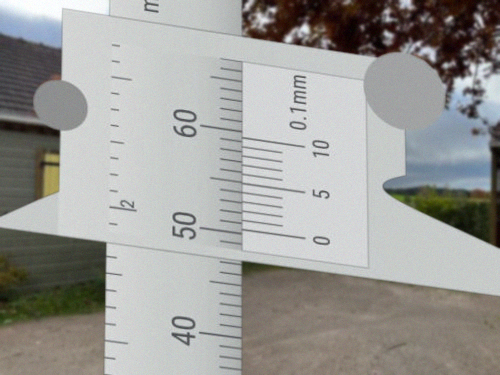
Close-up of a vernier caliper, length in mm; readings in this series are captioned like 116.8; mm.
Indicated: 50.4; mm
